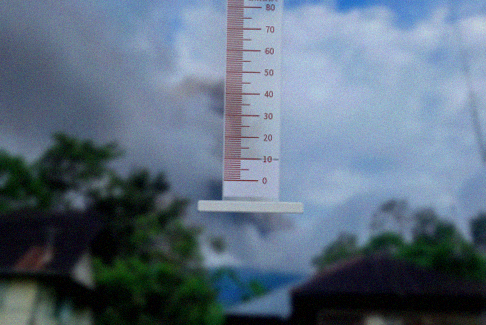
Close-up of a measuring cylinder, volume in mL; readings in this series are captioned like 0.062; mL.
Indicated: 10; mL
